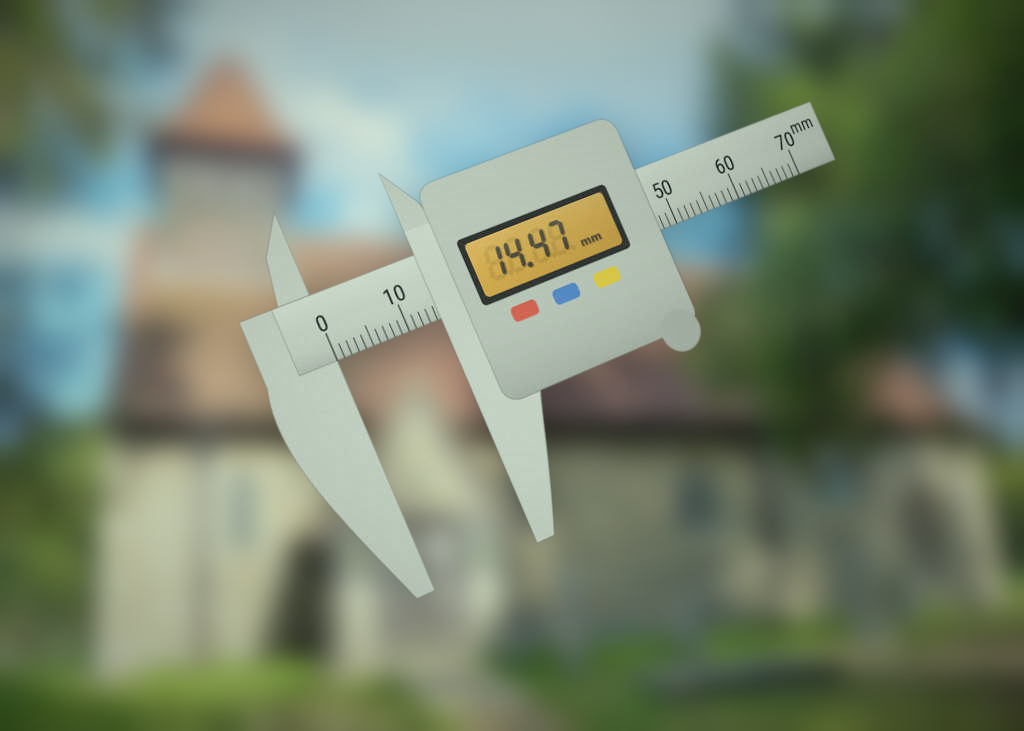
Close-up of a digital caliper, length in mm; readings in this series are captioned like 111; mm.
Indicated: 14.47; mm
